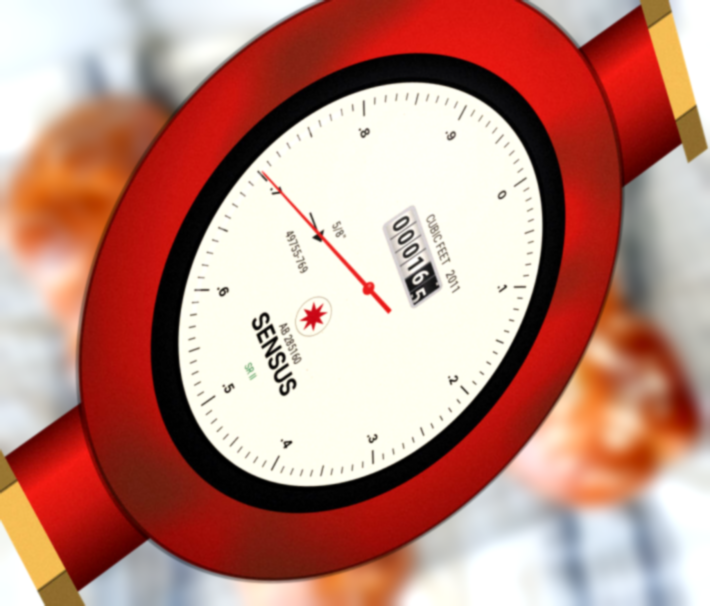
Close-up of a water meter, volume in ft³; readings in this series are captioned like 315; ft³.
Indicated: 164.70; ft³
